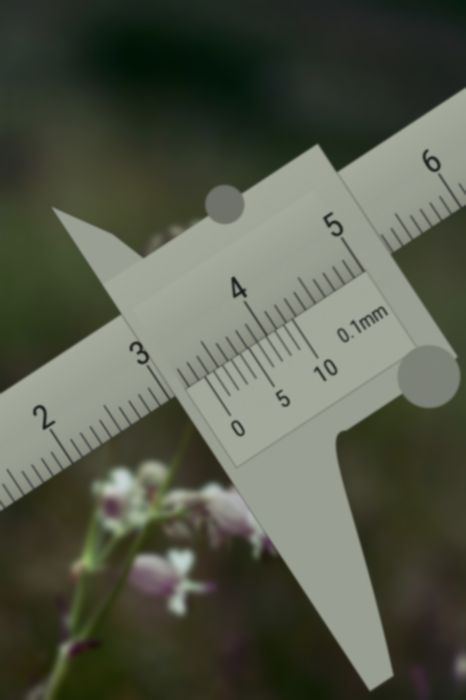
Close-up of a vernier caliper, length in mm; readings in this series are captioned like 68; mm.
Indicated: 33.6; mm
